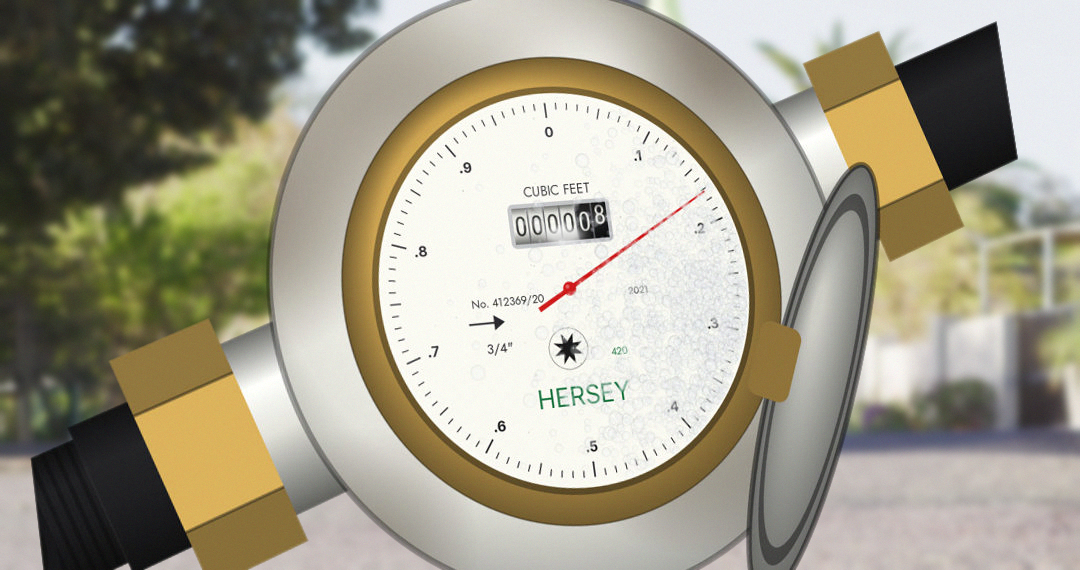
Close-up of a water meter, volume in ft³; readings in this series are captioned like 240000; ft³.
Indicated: 8.17; ft³
